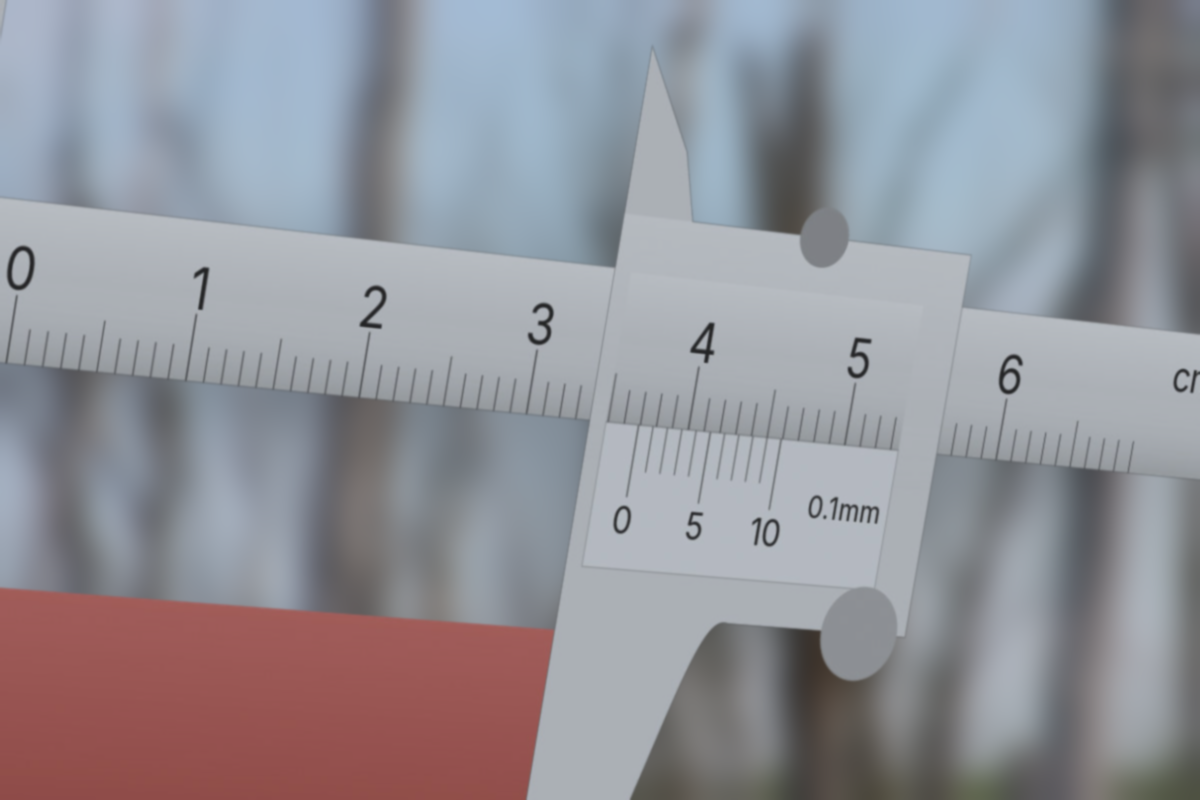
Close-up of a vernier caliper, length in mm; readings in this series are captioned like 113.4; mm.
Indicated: 36.9; mm
